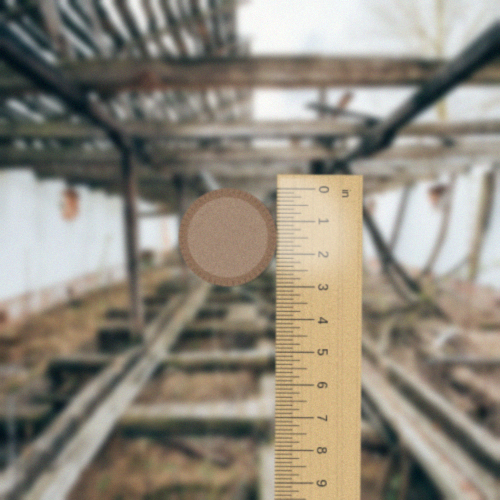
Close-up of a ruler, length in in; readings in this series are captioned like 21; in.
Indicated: 3; in
